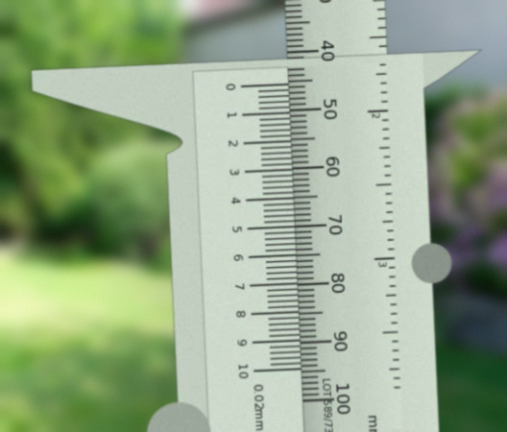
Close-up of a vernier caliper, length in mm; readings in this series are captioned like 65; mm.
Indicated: 45.5; mm
